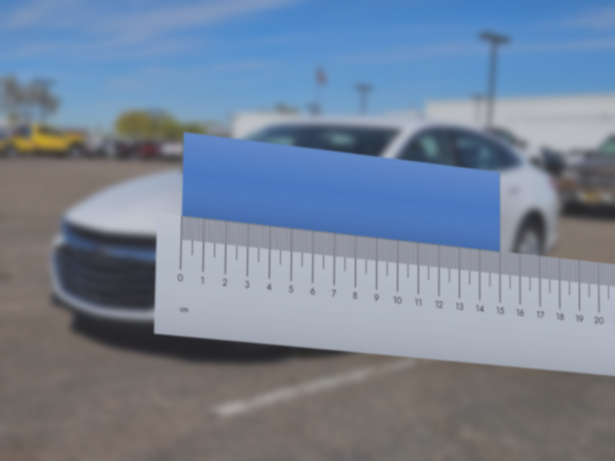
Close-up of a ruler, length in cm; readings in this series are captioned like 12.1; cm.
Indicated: 15; cm
